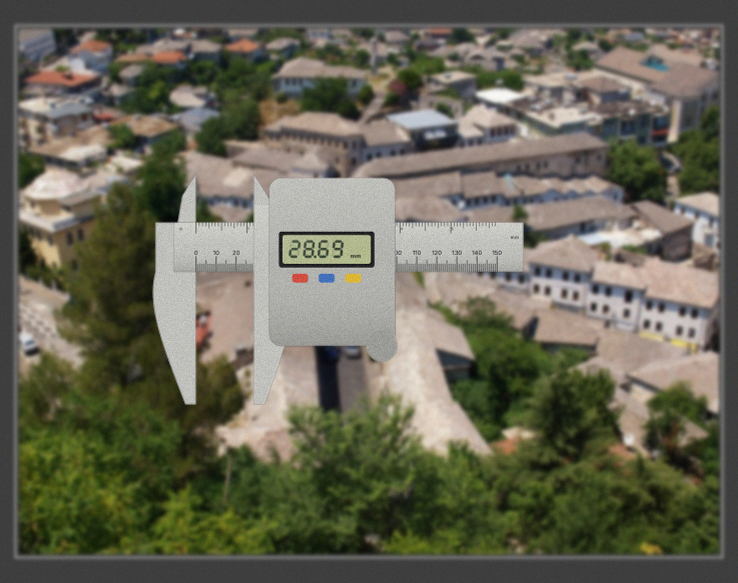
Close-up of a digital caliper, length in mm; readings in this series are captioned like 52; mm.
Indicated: 28.69; mm
